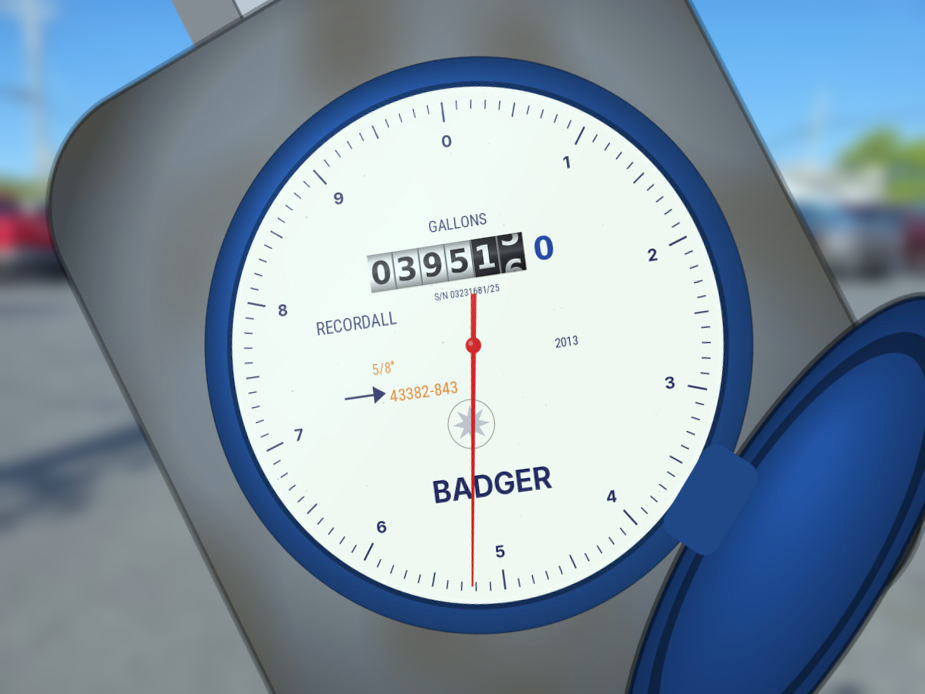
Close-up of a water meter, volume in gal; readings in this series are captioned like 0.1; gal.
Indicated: 395155.2; gal
